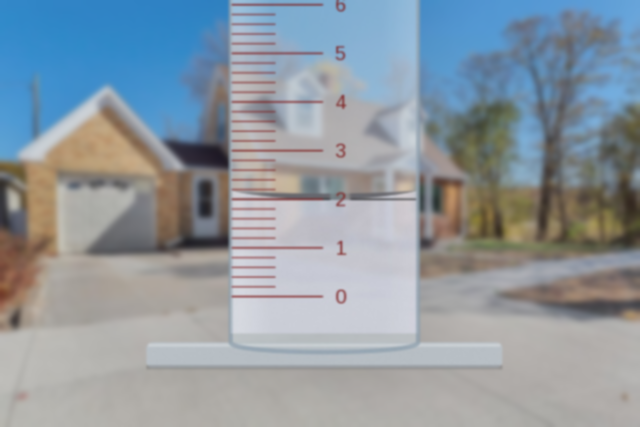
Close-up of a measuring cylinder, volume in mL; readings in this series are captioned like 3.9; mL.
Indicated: 2; mL
